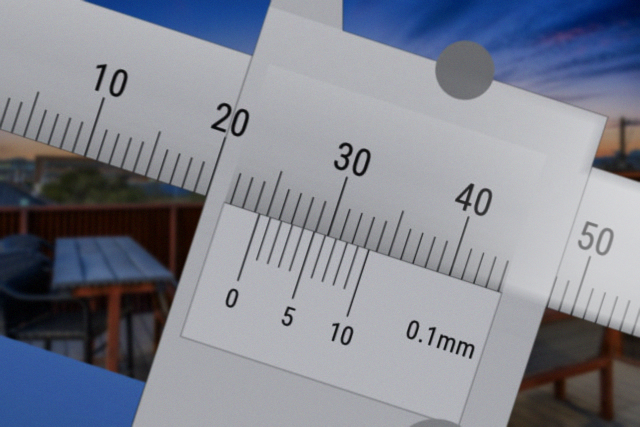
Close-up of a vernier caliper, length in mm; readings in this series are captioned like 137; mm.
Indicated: 24.4; mm
